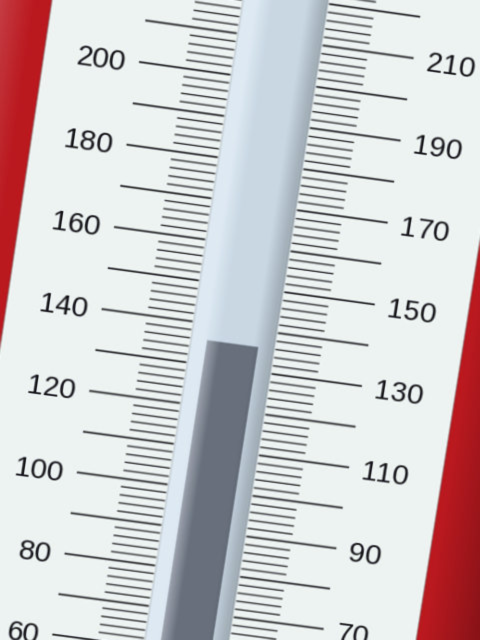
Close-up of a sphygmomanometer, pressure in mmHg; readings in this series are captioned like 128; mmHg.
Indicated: 136; mmHg
